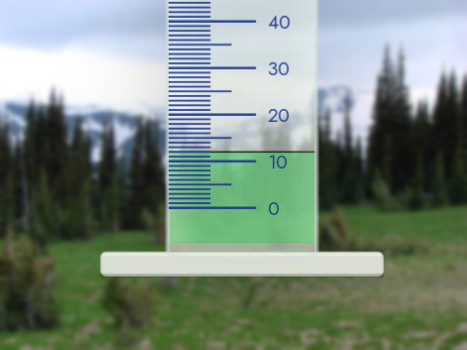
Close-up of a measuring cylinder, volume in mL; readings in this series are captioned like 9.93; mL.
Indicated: 12; mL
